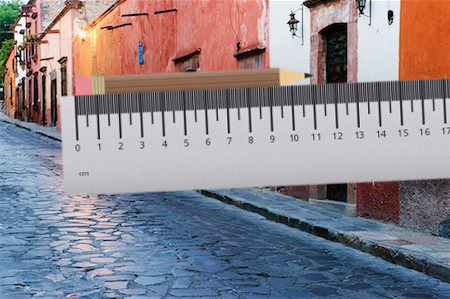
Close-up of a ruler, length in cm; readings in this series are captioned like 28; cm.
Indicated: 11; cm
